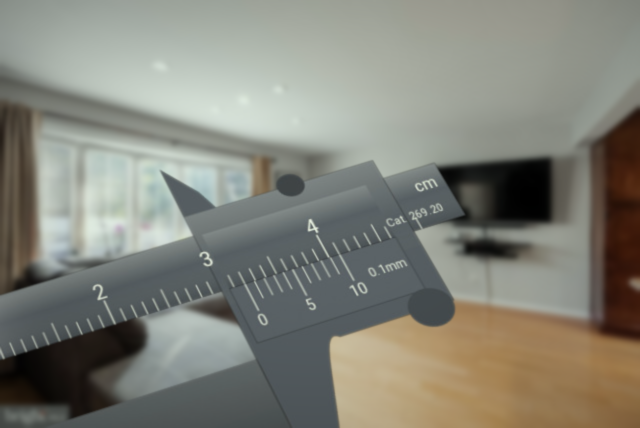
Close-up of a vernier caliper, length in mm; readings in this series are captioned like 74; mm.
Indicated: 32.0; mm
